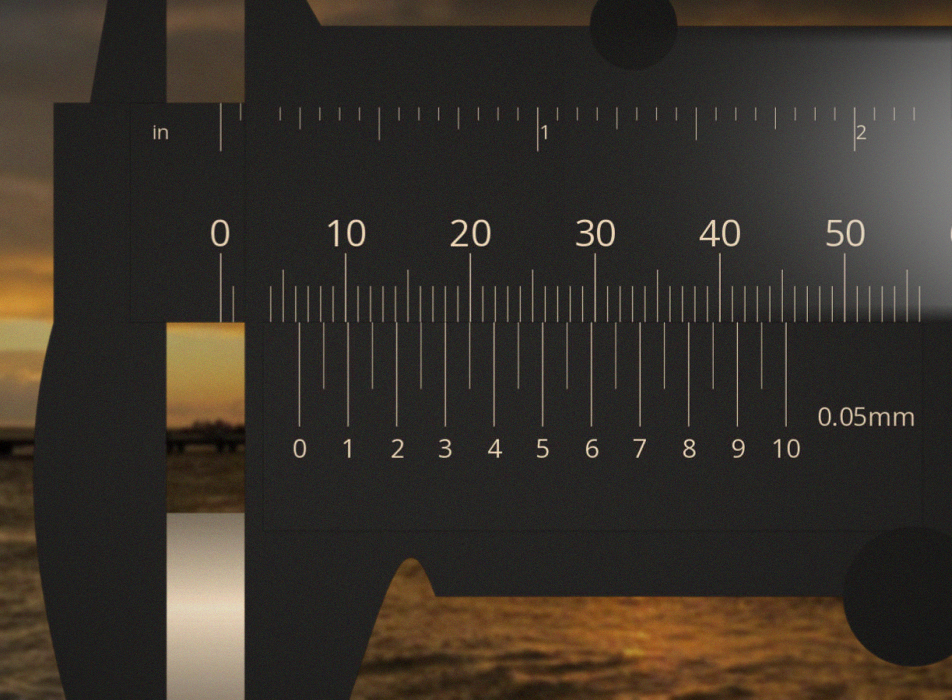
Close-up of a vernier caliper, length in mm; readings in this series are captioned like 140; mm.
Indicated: 6.3; mm
